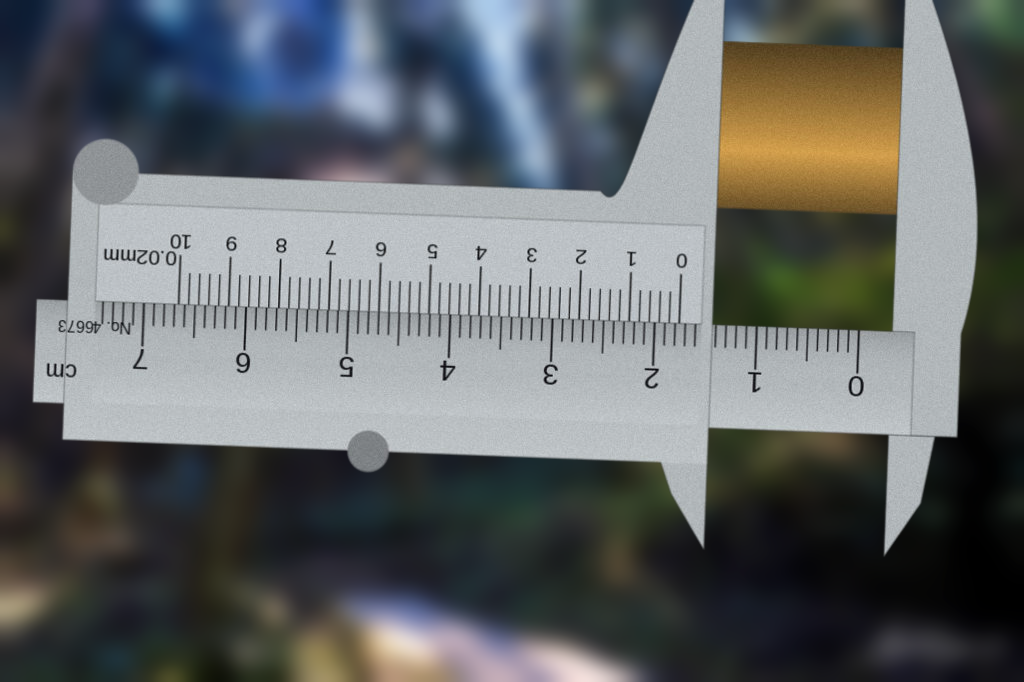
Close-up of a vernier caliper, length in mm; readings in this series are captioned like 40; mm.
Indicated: 17.6; mm
